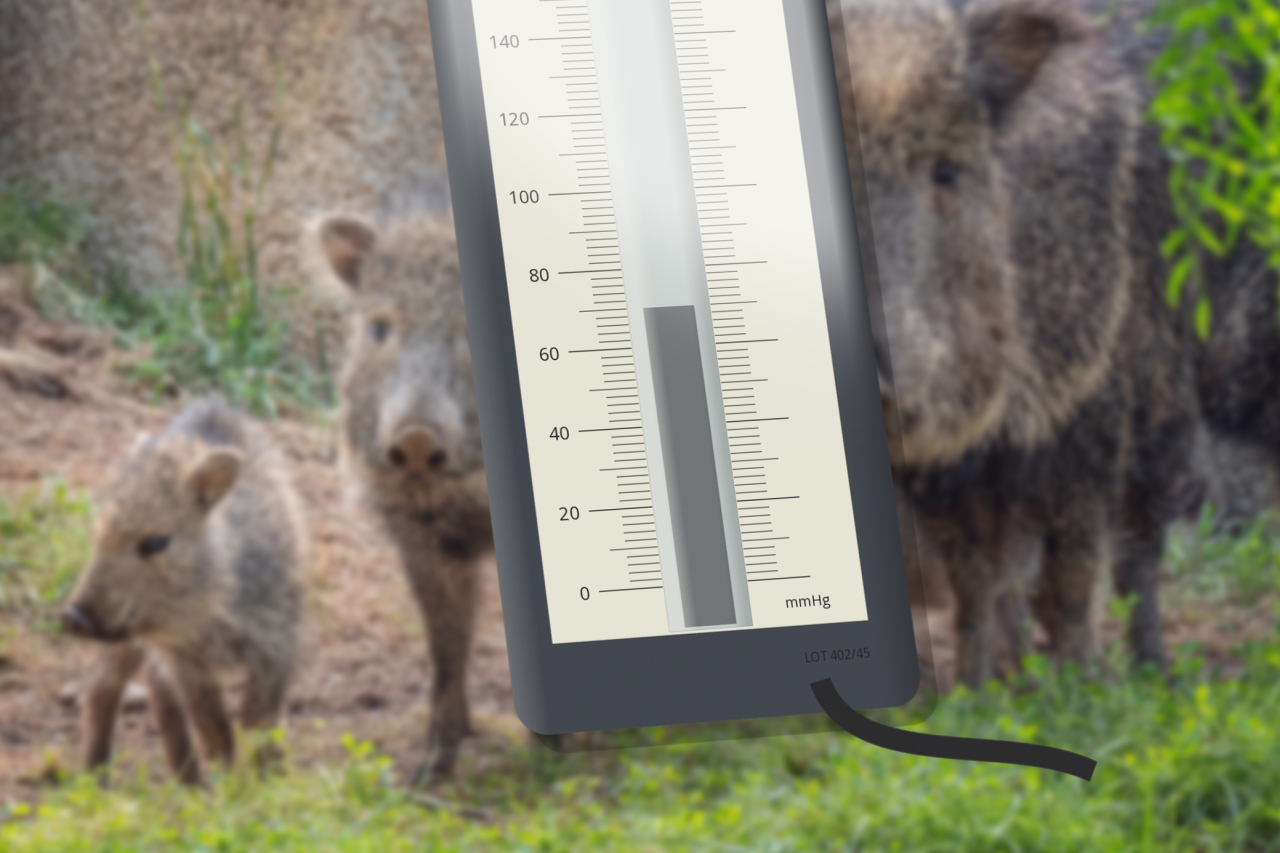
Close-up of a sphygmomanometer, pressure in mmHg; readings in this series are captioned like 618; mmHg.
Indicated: 70; mmHg
